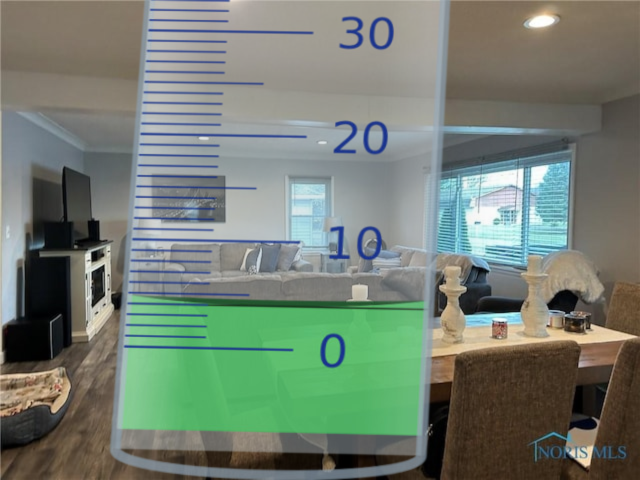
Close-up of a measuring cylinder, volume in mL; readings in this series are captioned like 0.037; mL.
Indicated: 4; mL
